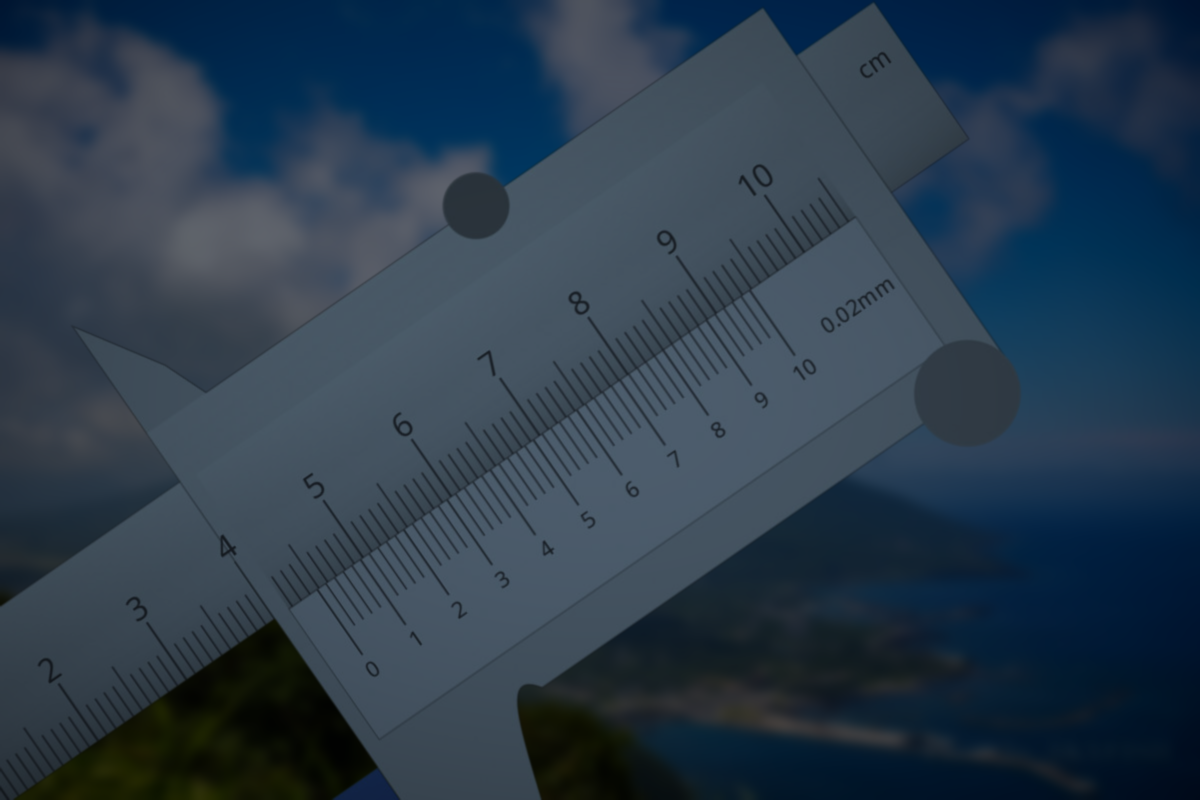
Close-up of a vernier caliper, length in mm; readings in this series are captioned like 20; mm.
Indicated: 44.8; mm
